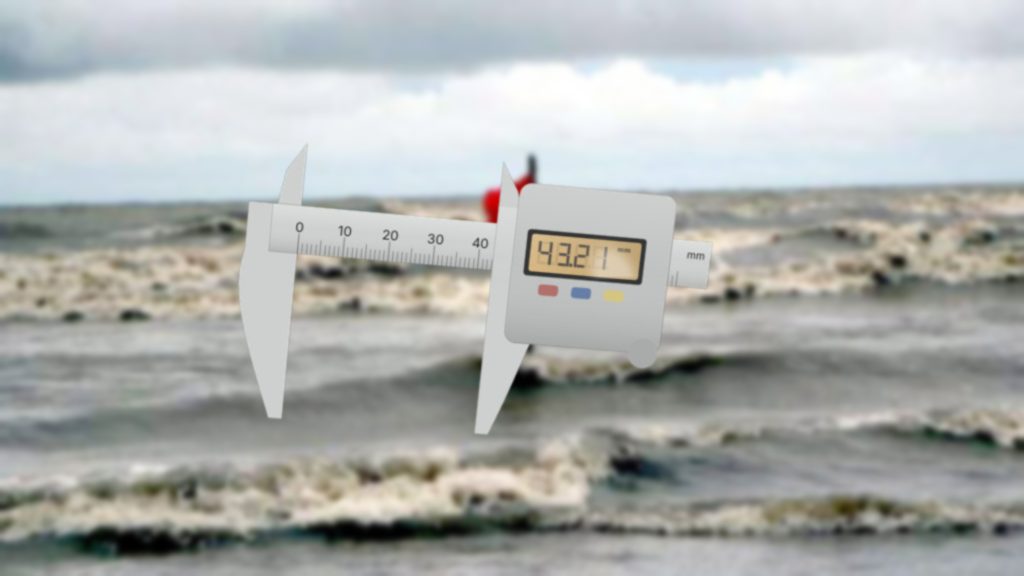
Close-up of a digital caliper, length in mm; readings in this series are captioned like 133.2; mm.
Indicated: 43.21; mm
